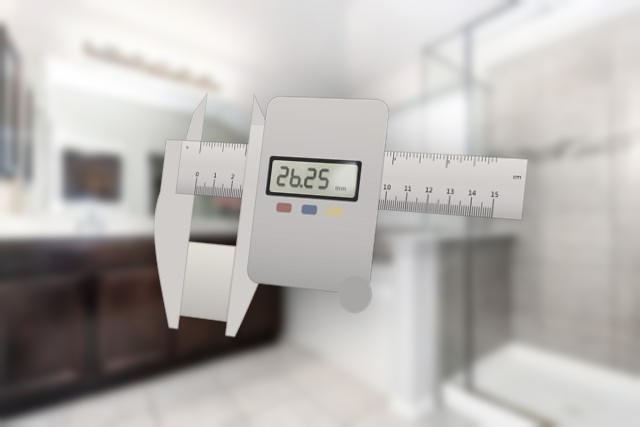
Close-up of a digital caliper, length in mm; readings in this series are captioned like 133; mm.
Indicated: 26.25; mm
